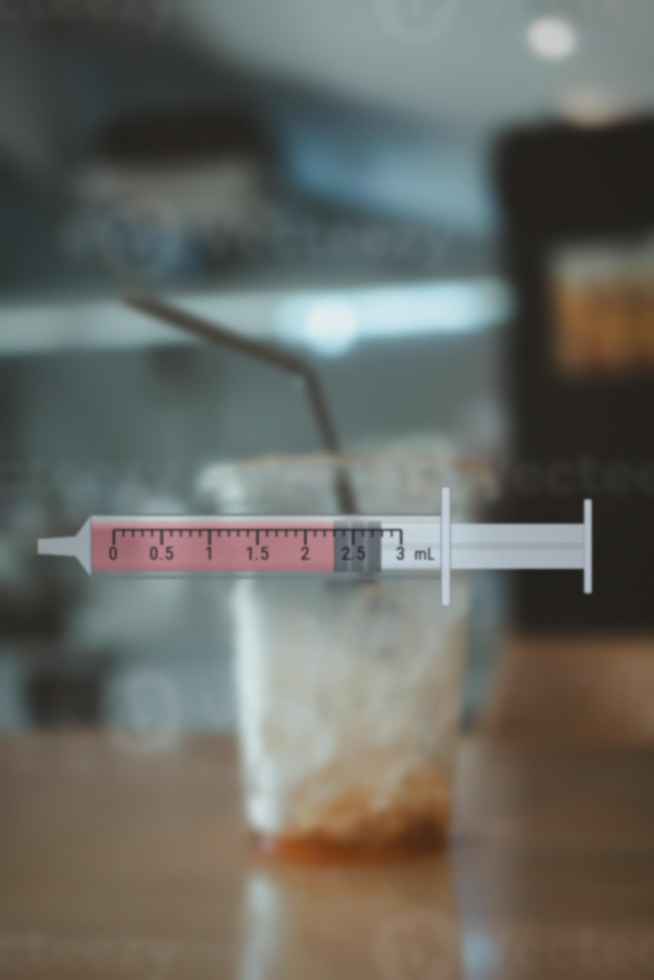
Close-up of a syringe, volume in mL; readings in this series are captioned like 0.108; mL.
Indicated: 2.3; mL
